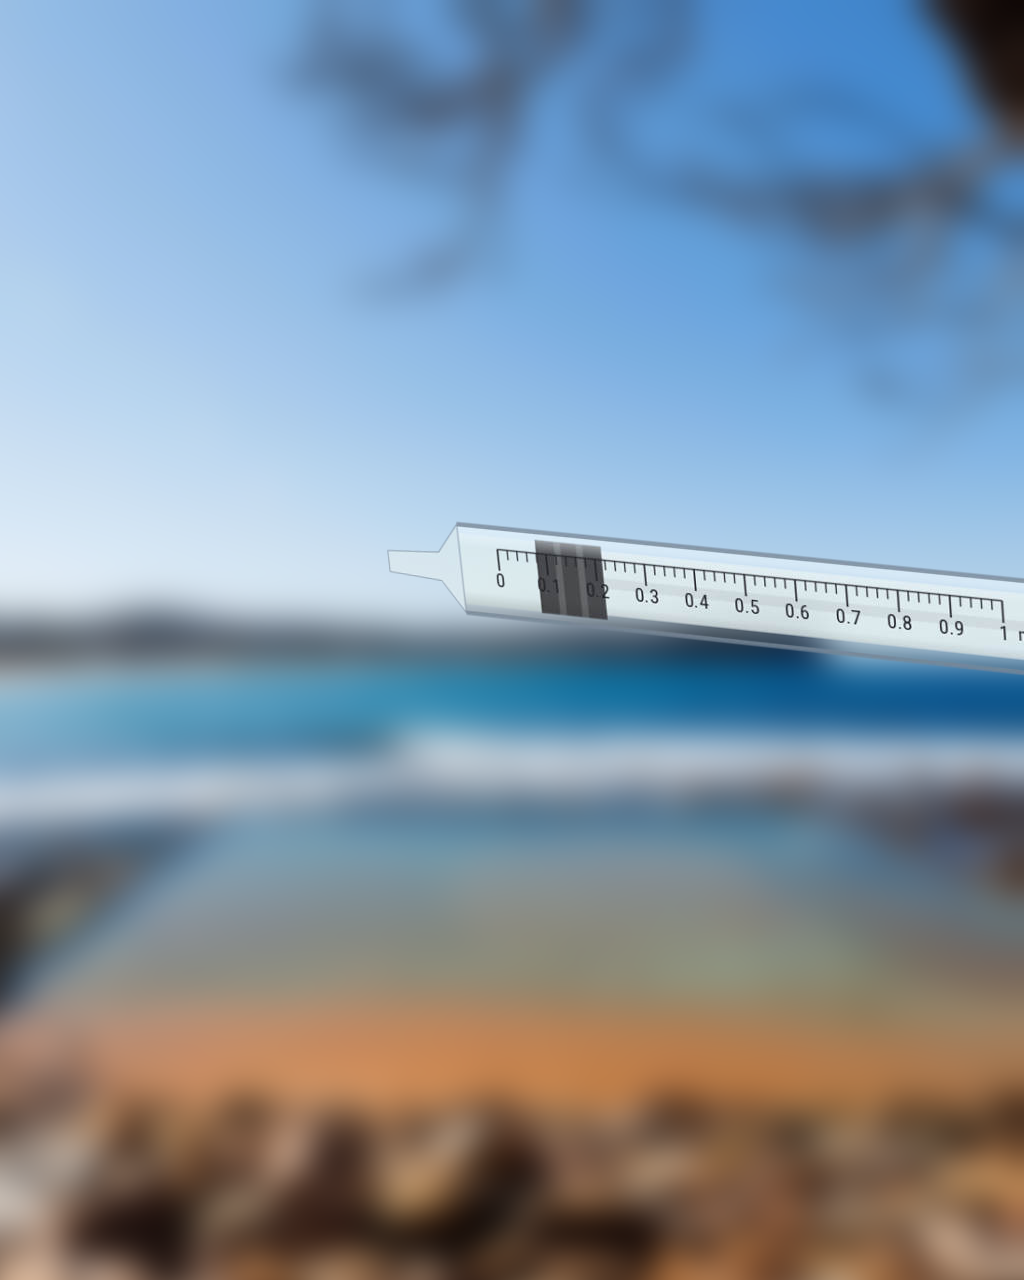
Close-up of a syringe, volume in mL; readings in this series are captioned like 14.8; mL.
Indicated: 0.08; mL
